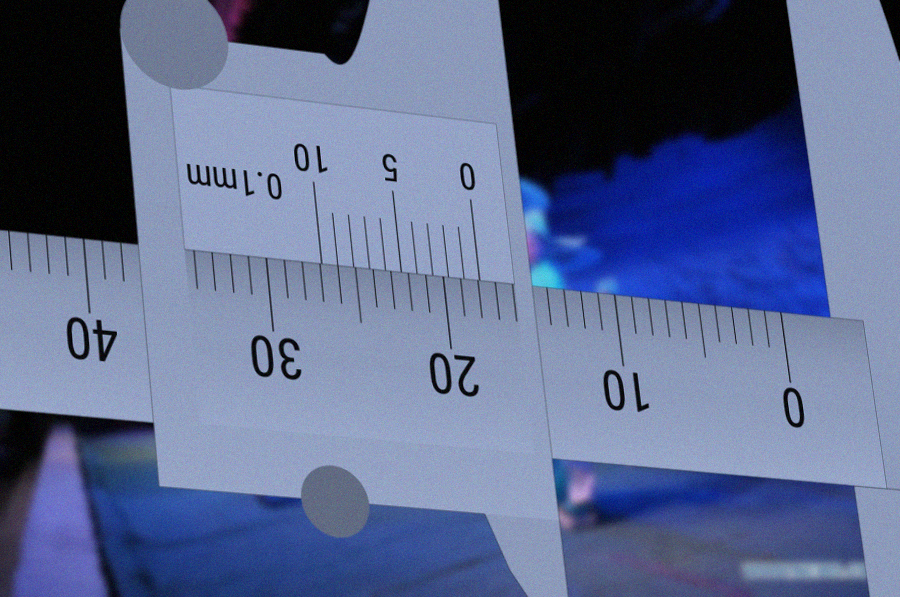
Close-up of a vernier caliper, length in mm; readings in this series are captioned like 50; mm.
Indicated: 17.9; mm
